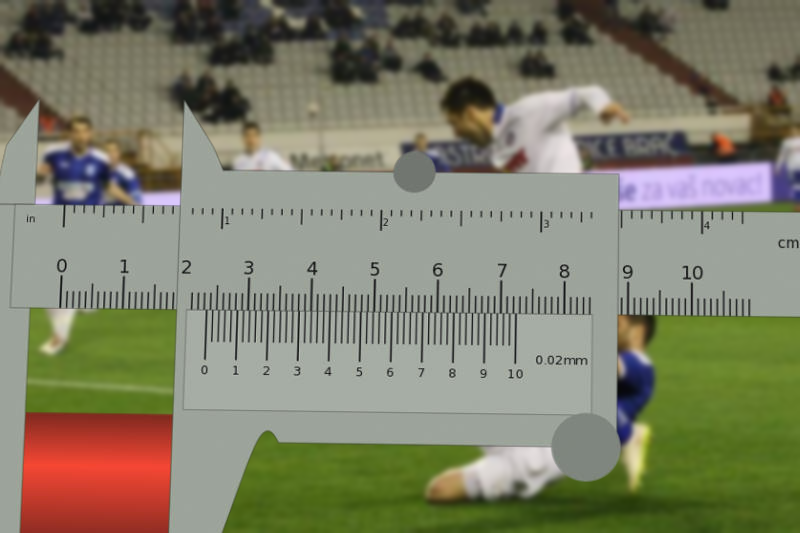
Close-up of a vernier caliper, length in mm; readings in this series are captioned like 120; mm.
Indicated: 23.4; mm
